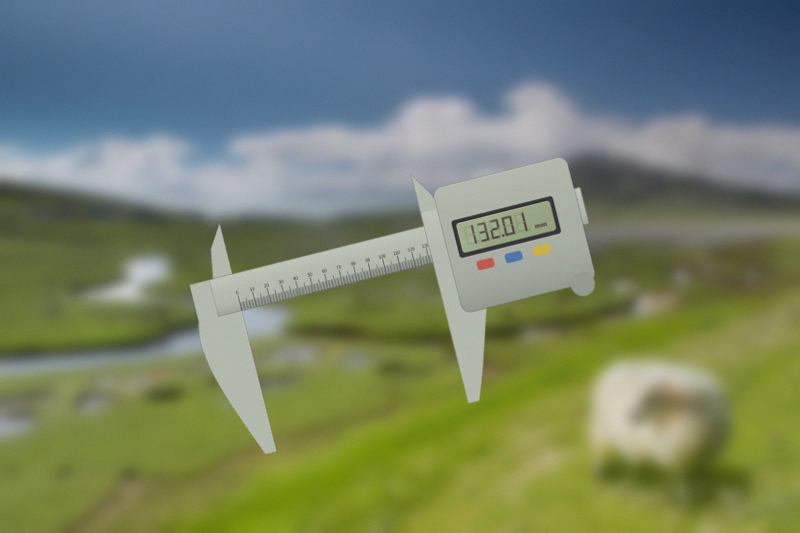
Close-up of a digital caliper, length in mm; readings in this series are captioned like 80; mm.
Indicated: 132.01; mm
